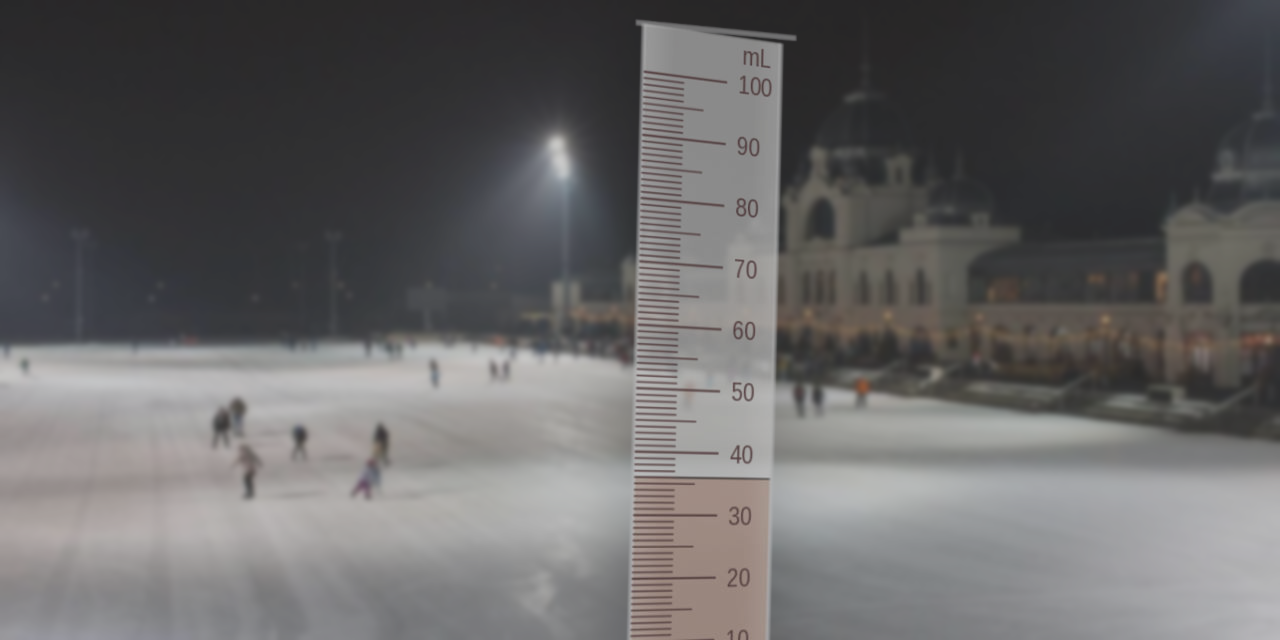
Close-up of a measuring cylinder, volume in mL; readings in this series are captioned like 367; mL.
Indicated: 36; mL
